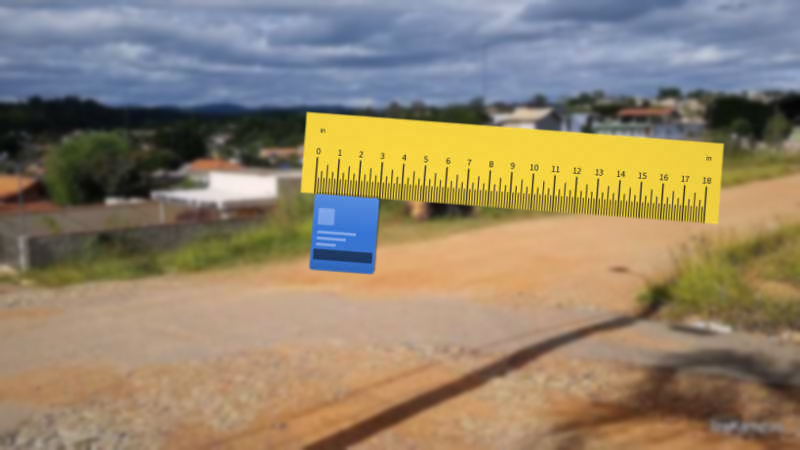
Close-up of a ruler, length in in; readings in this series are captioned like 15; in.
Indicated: 3; in
